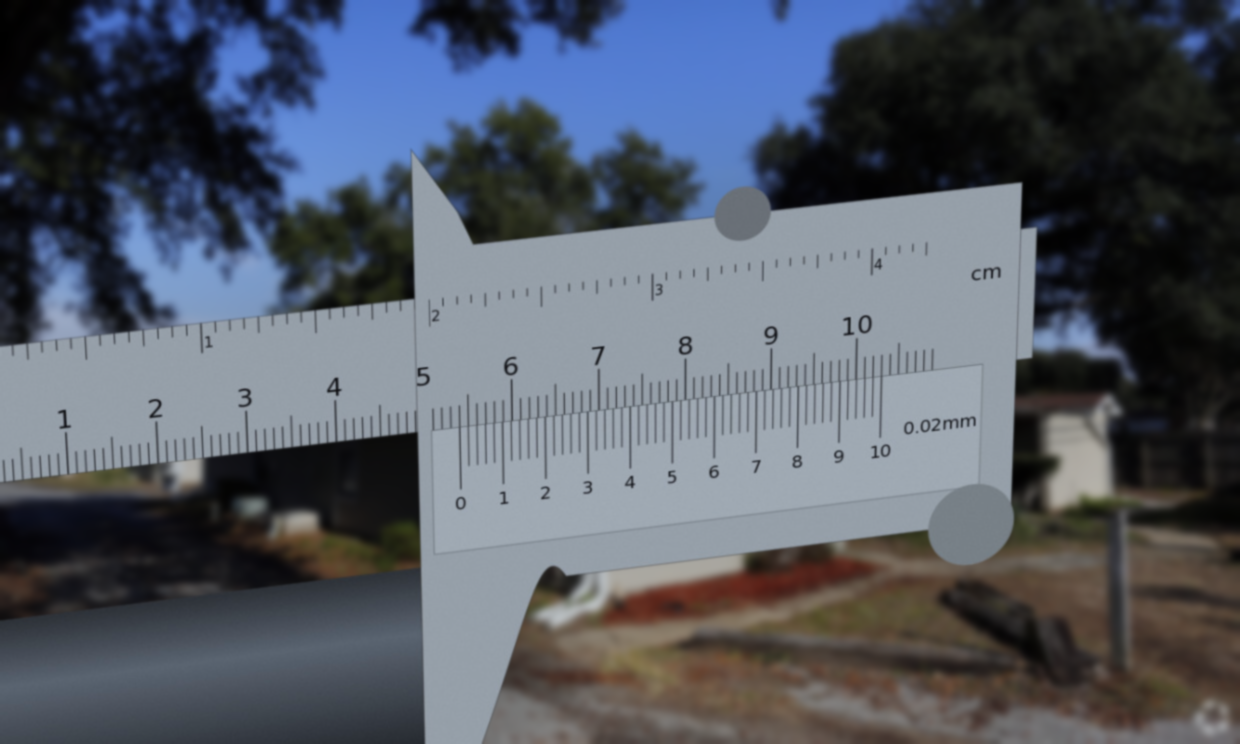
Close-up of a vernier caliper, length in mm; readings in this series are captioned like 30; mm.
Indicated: 54.0; mm
